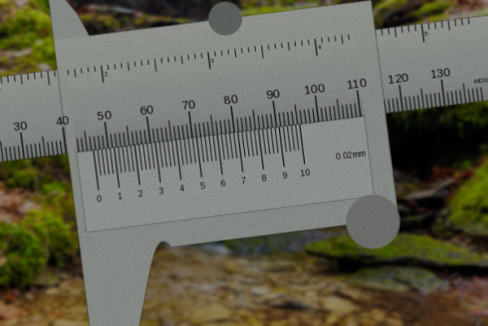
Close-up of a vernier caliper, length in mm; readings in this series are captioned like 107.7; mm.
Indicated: 46.5; mm
